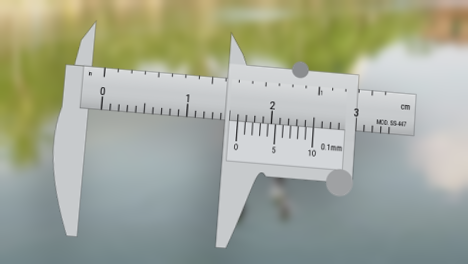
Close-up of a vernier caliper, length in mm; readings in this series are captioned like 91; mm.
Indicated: 16.0; mm
